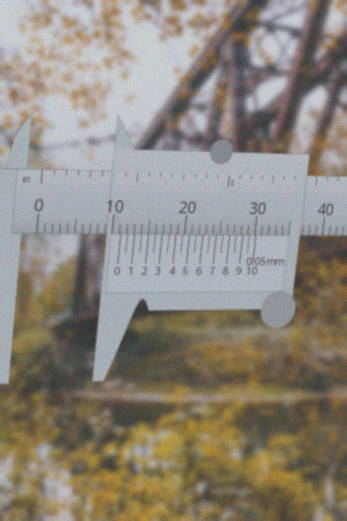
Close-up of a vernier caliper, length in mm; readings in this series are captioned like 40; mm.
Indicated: 11.2; mm
